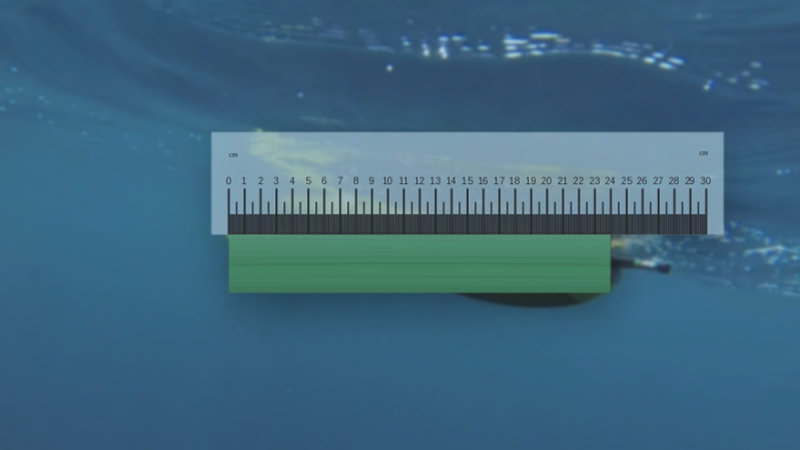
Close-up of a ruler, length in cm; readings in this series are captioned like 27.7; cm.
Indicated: 24; cm
